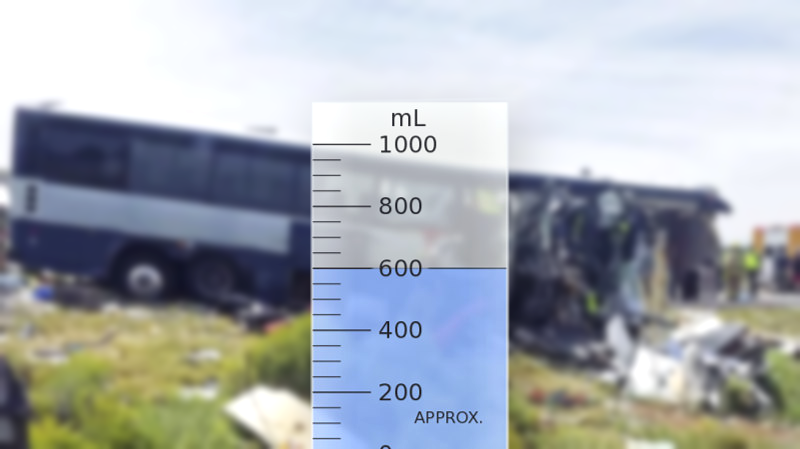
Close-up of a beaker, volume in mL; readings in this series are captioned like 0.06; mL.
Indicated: 600; mL
